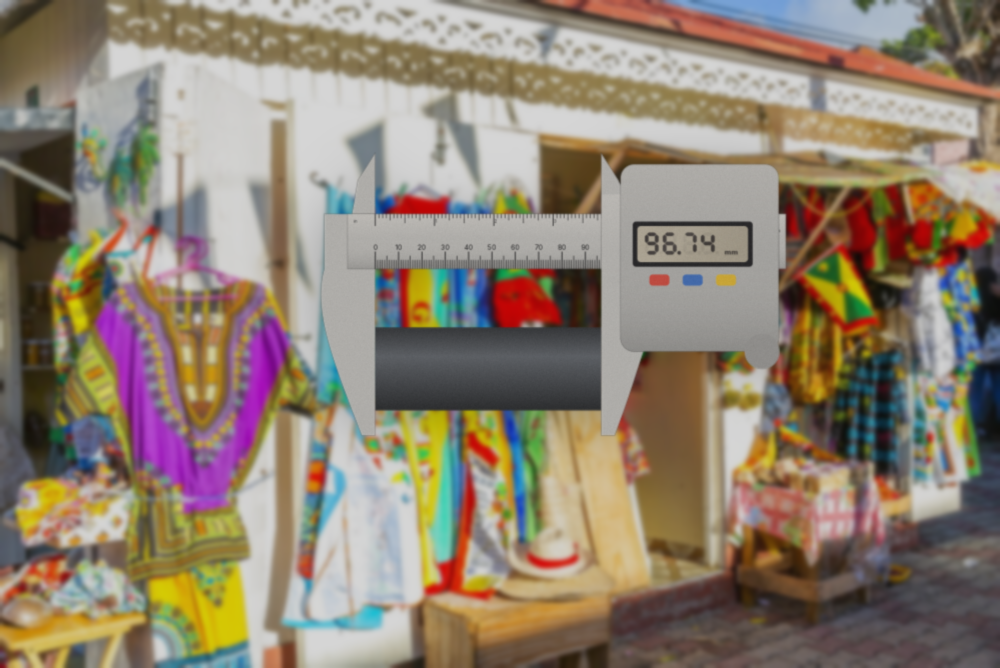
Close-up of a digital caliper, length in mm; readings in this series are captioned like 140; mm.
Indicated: 96.74; mm
